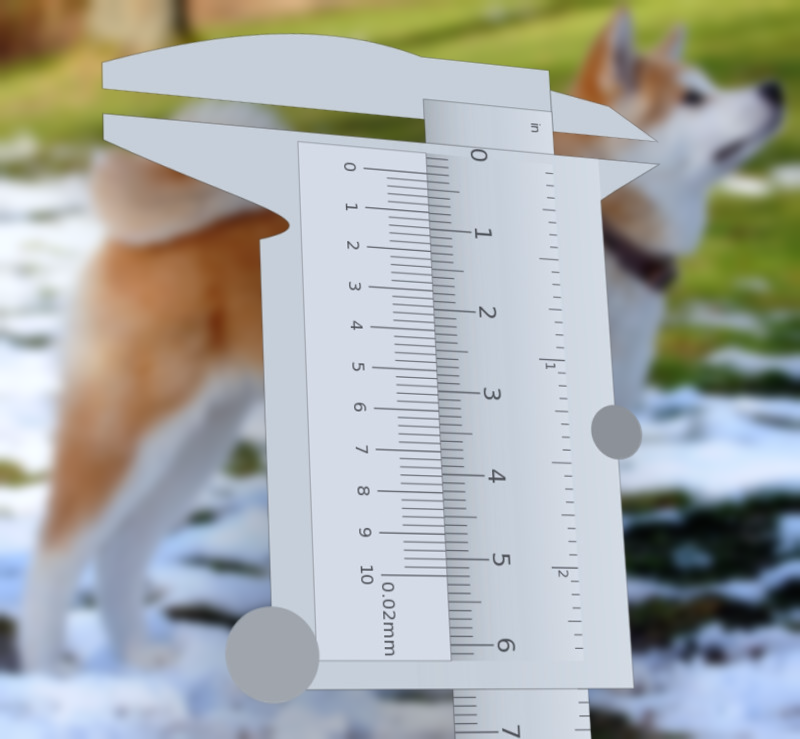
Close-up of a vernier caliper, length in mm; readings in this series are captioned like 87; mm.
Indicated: 3.0; mm
